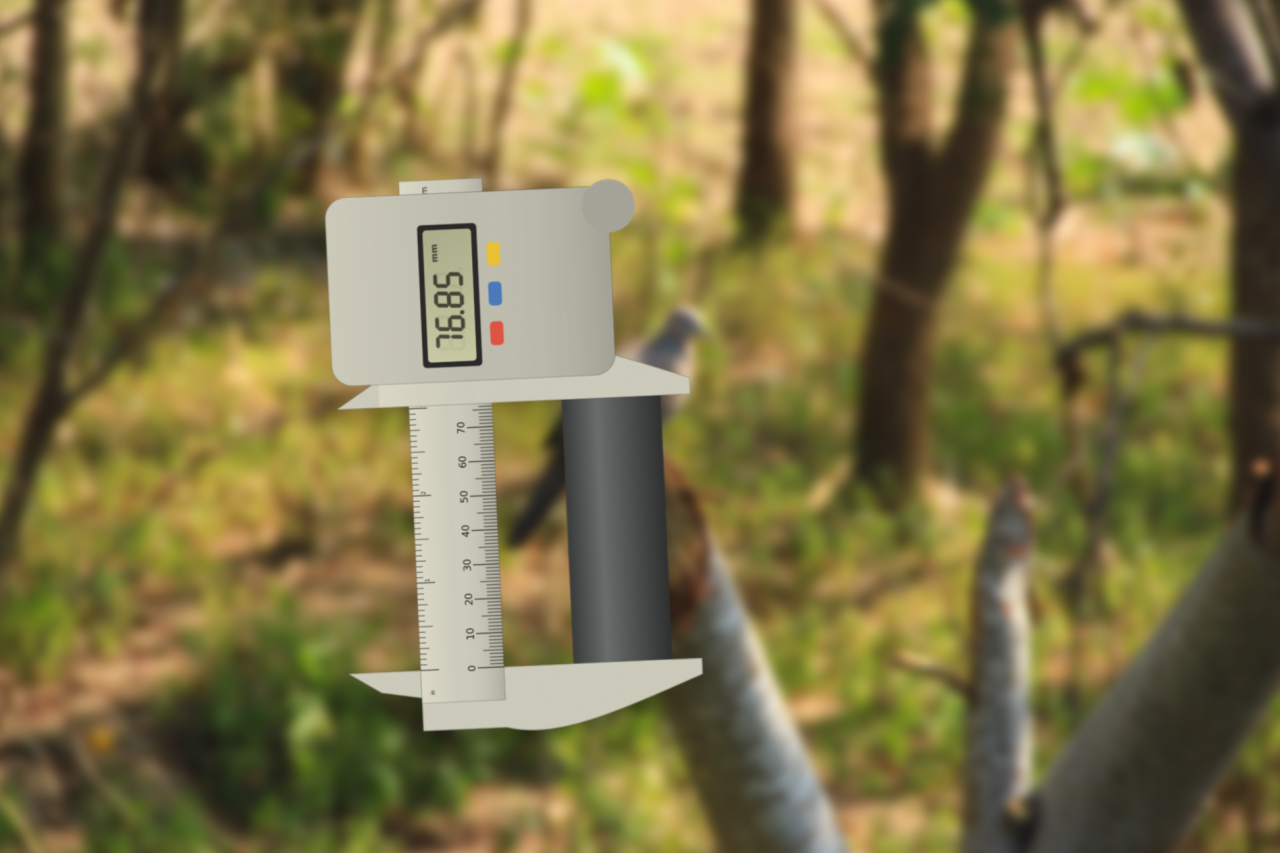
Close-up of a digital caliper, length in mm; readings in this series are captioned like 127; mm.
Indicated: 76.85; mm
